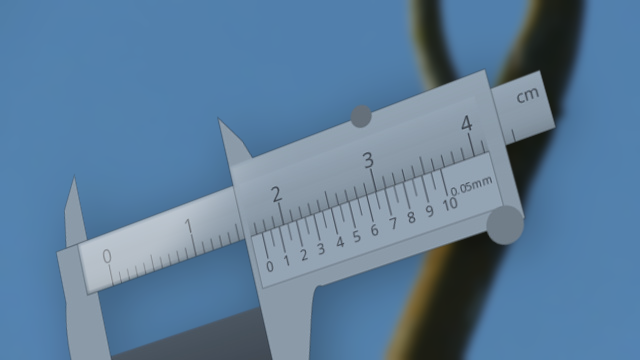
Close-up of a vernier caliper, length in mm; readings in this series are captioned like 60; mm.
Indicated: 17.6; mm
